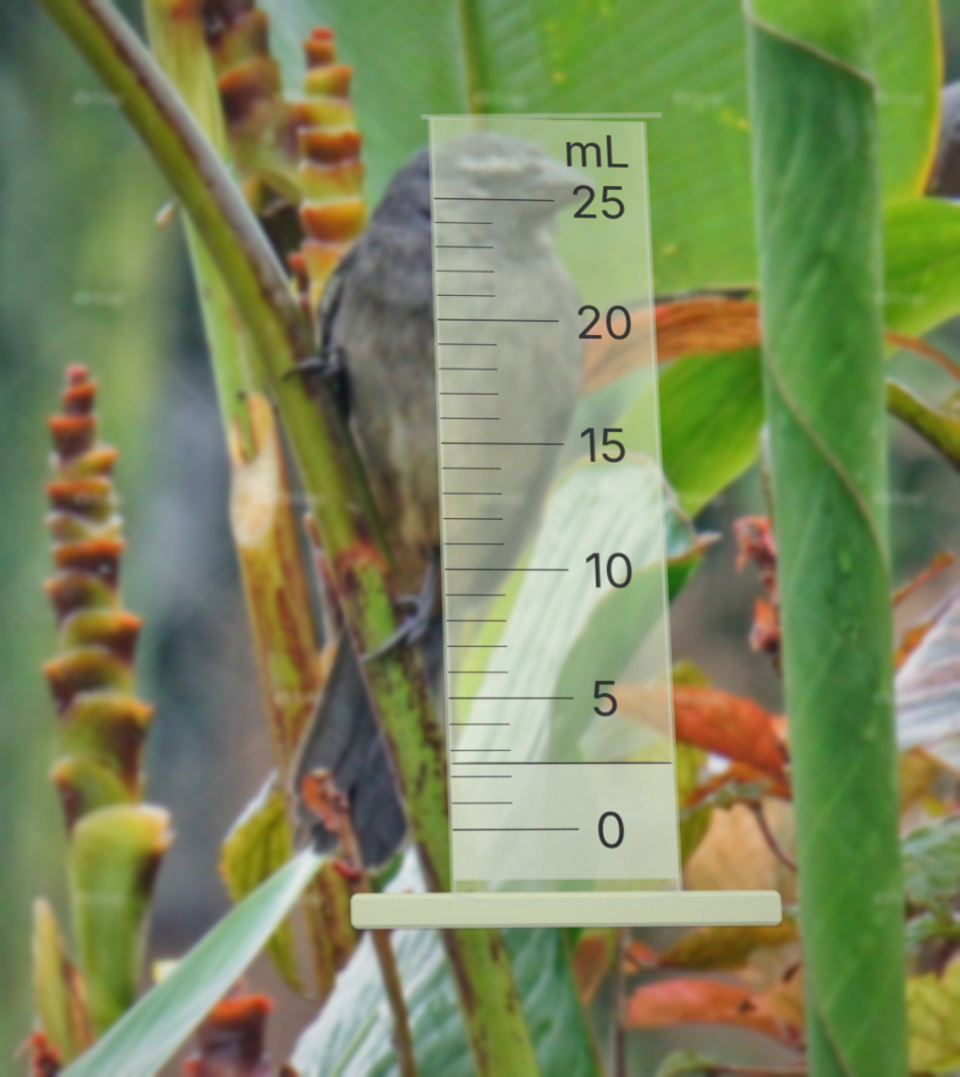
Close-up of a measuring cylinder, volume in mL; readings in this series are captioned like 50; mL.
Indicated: 2.5; mL
